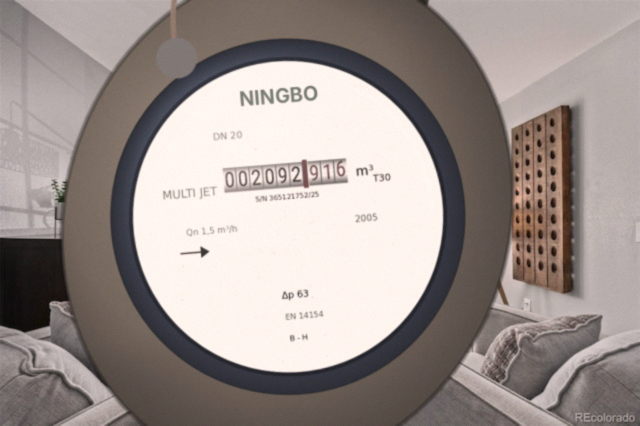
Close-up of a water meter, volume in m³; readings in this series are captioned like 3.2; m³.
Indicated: 2092.916; m³
